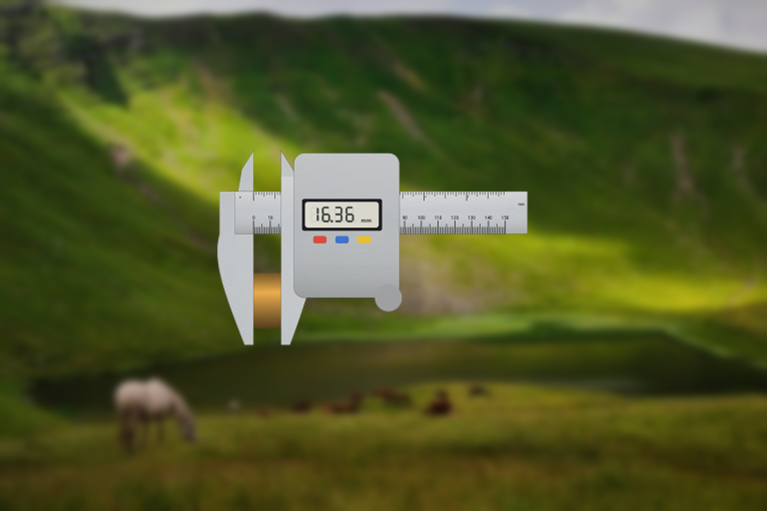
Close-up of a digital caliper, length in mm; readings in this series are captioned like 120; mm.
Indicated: 16.36; mm
